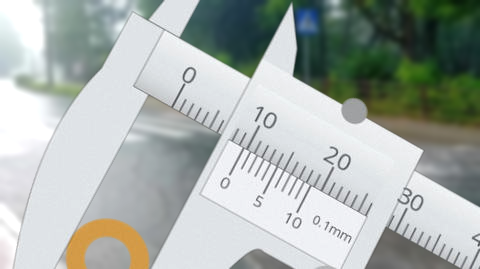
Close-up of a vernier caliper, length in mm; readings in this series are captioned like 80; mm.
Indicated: 9.6; mm
